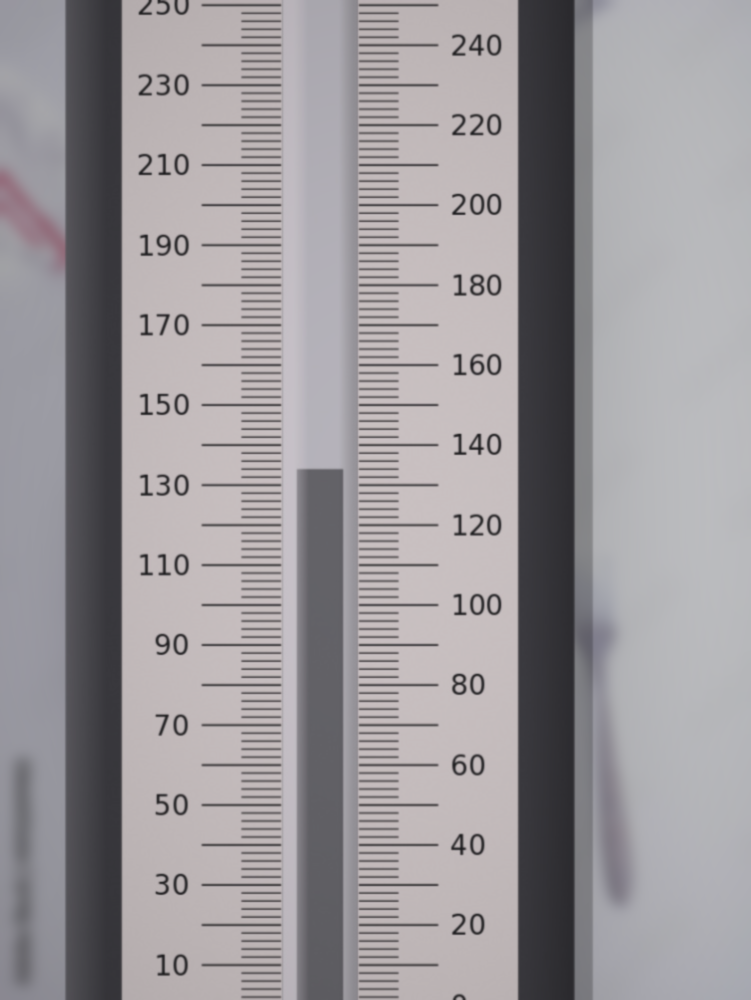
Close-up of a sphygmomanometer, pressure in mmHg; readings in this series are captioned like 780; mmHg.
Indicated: 134; mmHg
